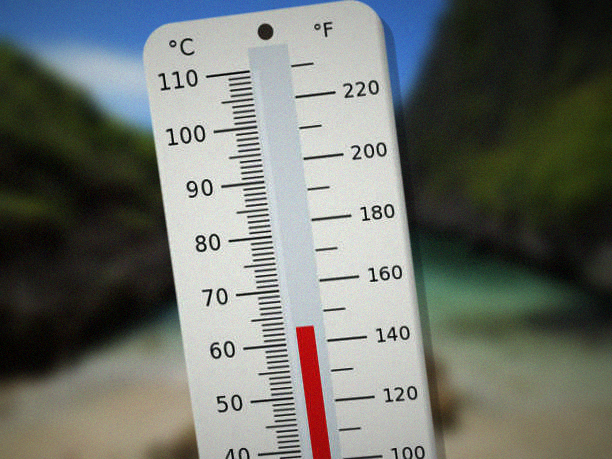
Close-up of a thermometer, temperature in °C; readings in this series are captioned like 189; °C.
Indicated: 63; °C
